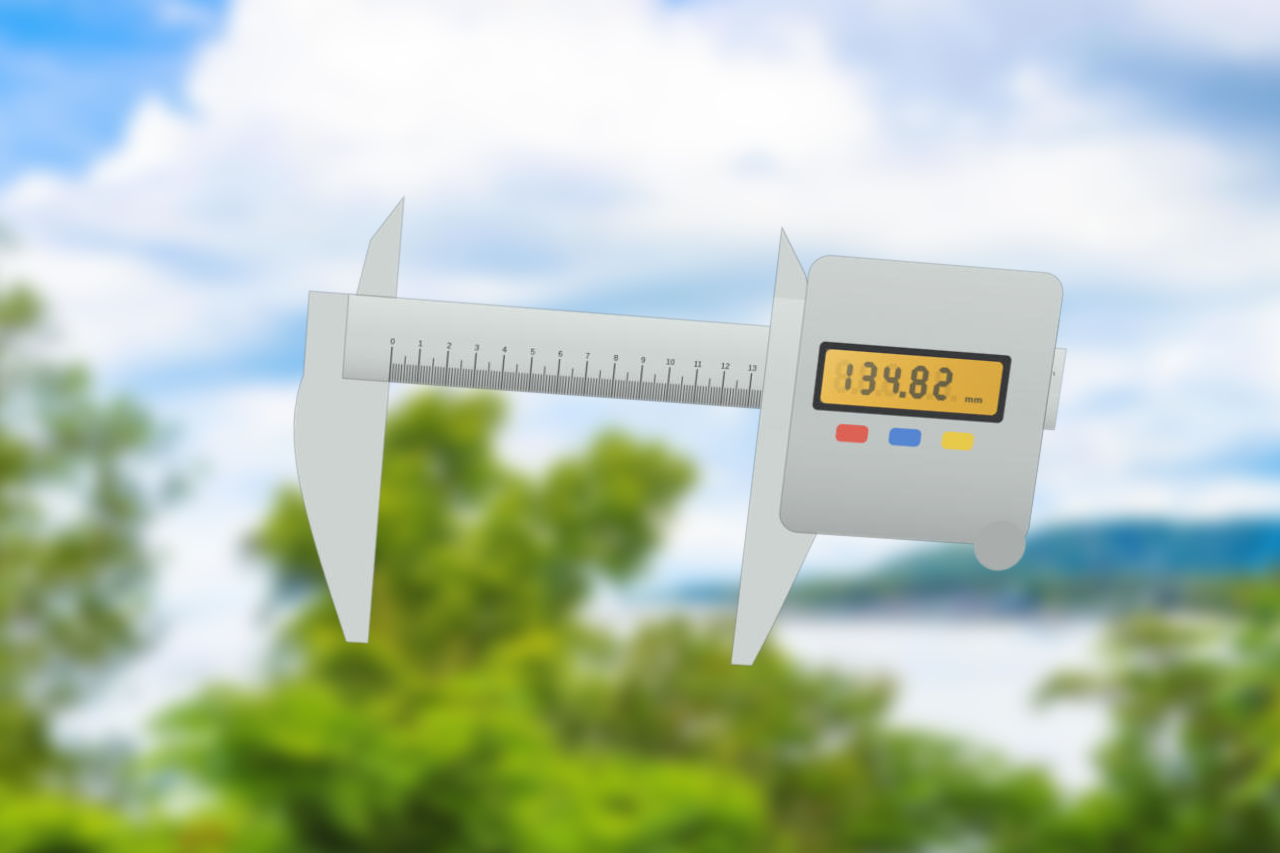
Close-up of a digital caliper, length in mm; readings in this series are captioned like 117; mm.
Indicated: 134.82; mm
